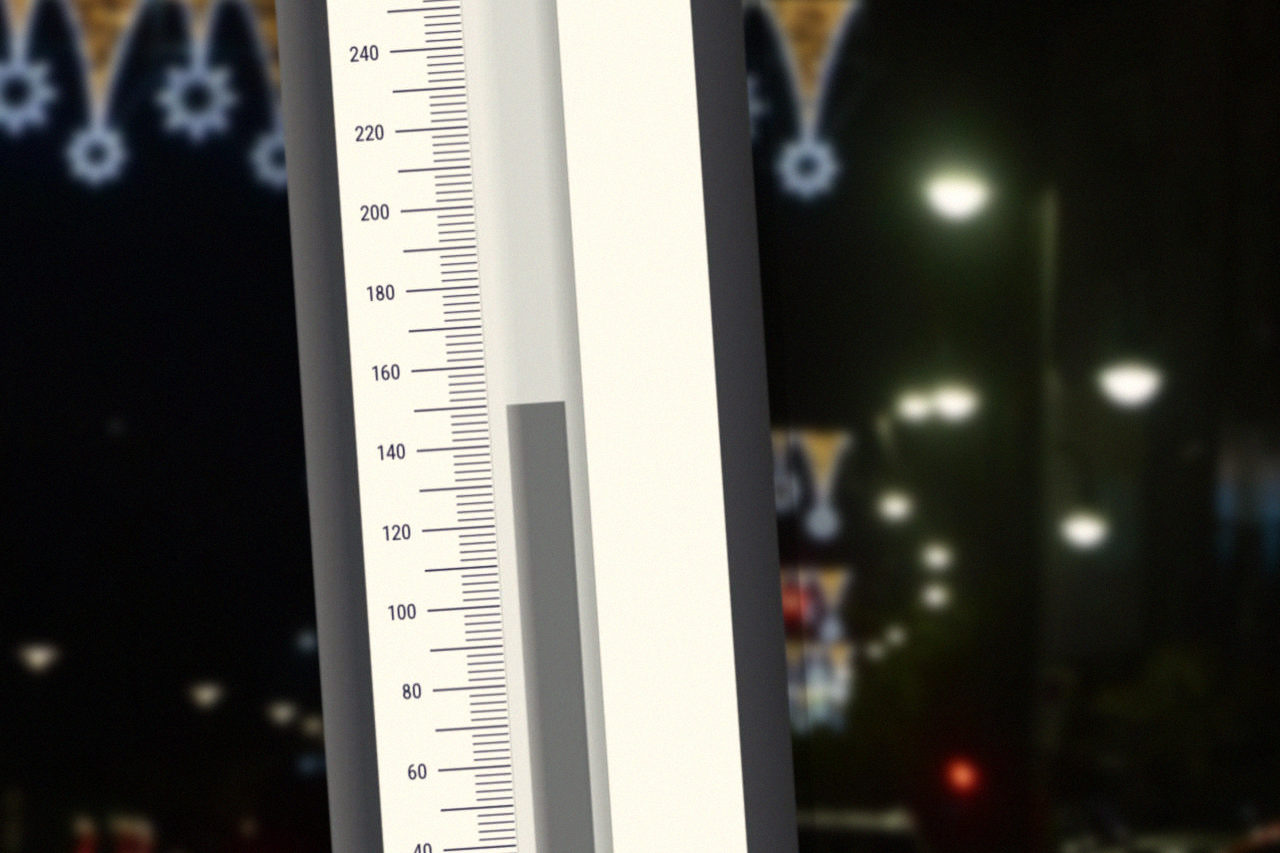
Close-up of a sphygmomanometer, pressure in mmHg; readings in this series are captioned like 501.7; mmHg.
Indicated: 150; mmHg
